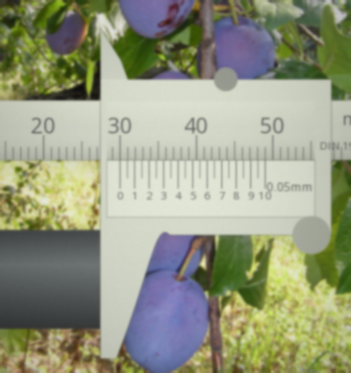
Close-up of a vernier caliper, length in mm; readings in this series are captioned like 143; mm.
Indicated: 30.0; mm
